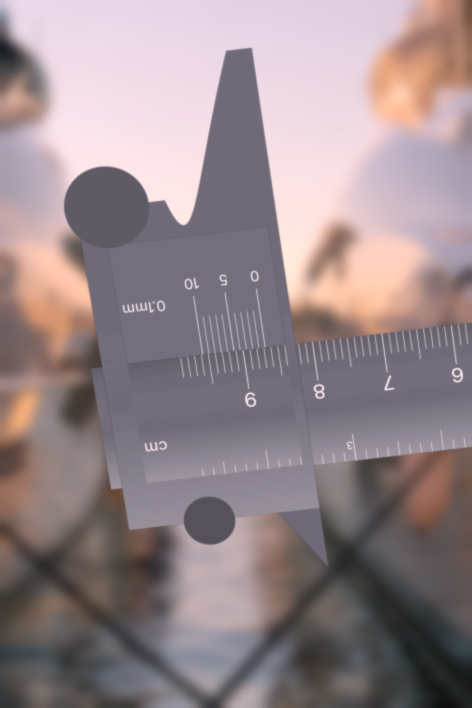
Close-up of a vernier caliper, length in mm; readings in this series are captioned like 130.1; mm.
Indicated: 86.8; mm
